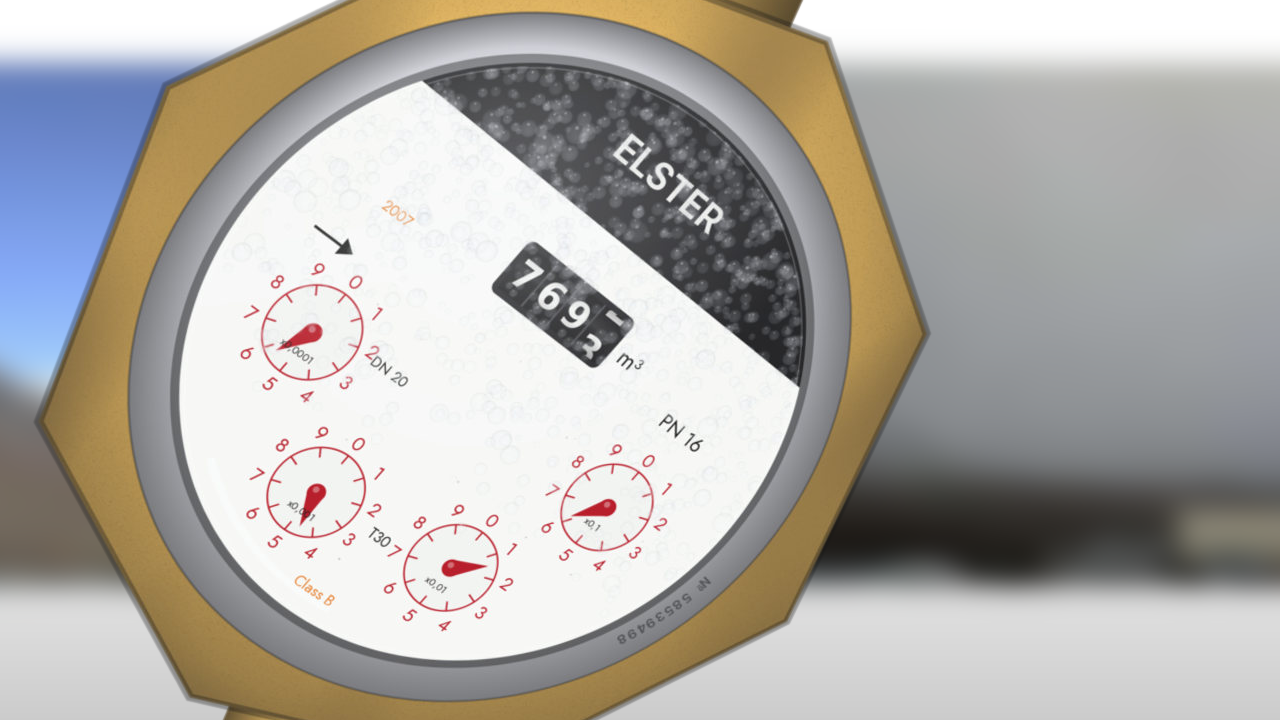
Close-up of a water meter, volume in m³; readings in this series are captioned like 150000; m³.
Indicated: 7692.6145; m³
